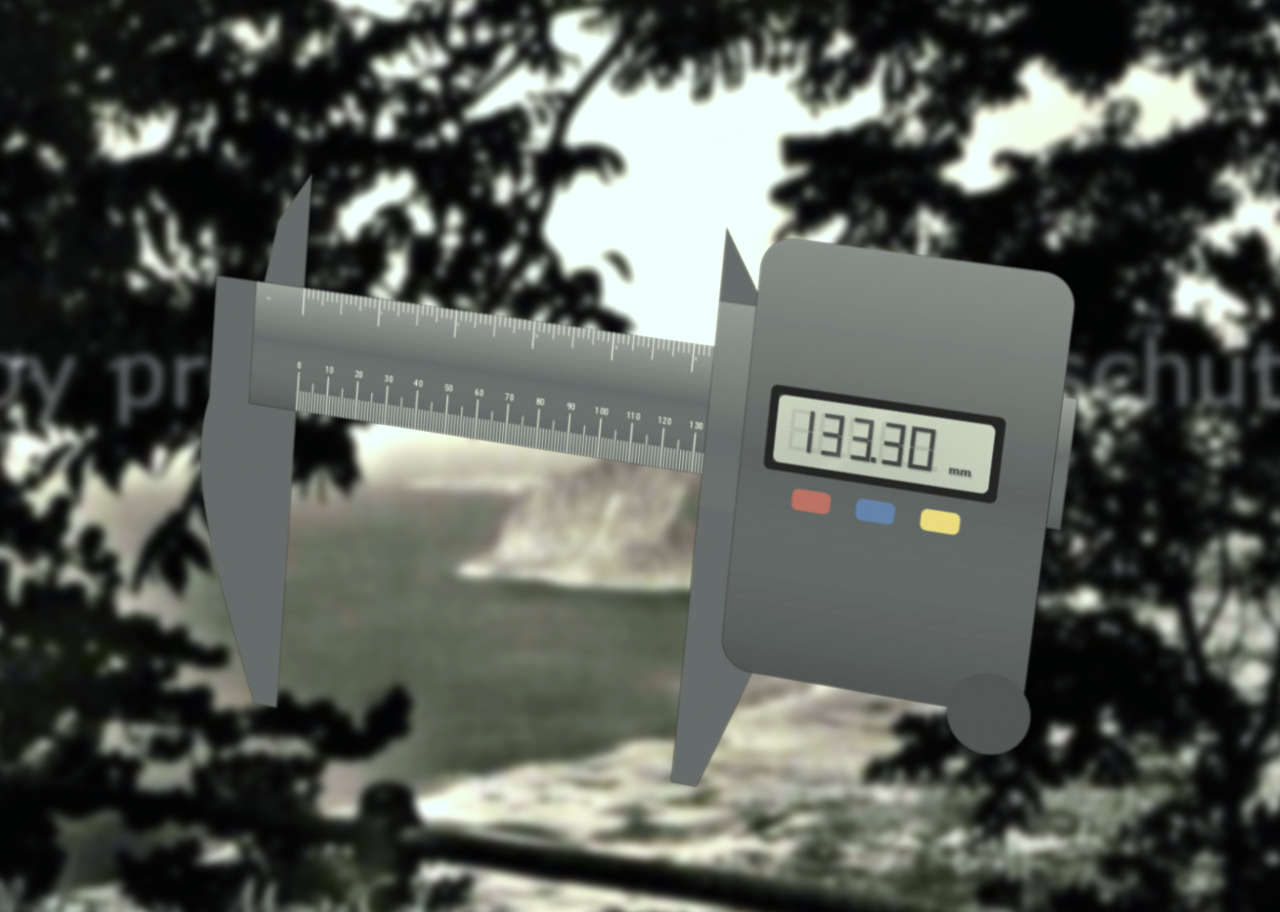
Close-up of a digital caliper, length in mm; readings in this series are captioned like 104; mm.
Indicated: 133.30; mm
